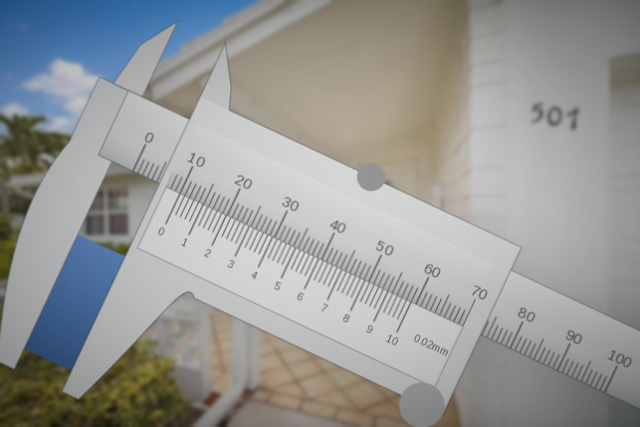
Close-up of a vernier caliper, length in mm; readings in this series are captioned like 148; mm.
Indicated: 10.0; mm
